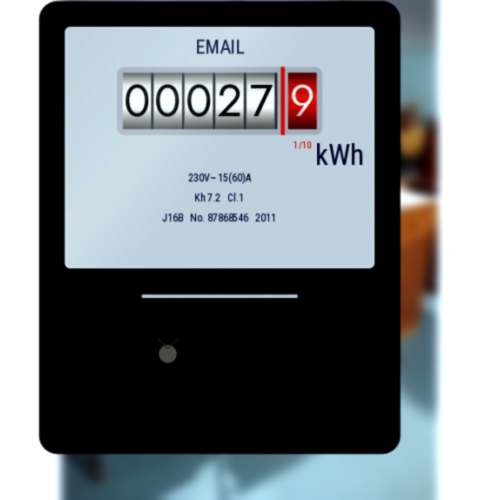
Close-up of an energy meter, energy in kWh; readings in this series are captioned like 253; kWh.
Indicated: 27.9; kWh
